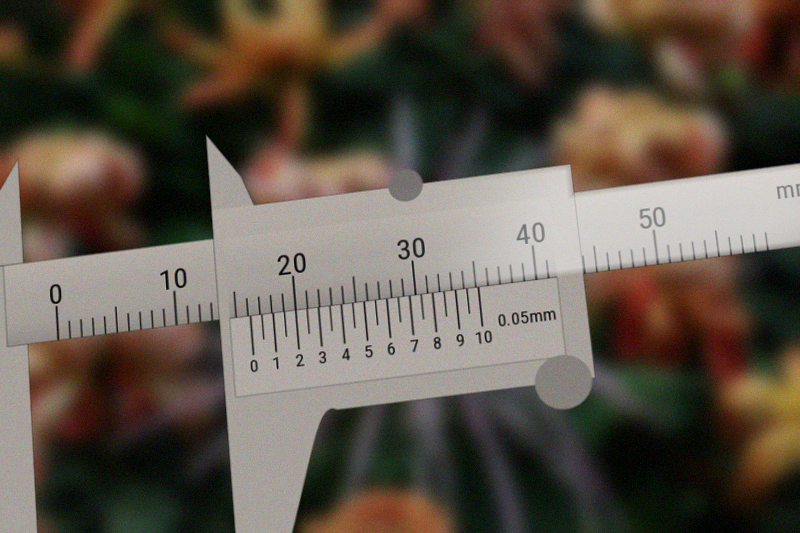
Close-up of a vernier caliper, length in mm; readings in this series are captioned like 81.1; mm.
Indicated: 16.2; mm
